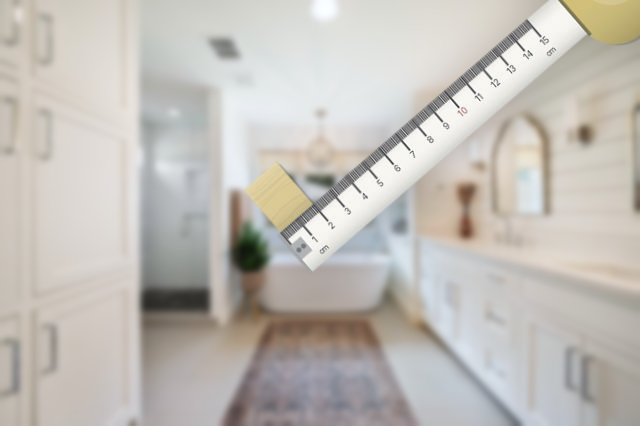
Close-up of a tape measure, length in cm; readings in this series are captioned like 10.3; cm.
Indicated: 2; cm
